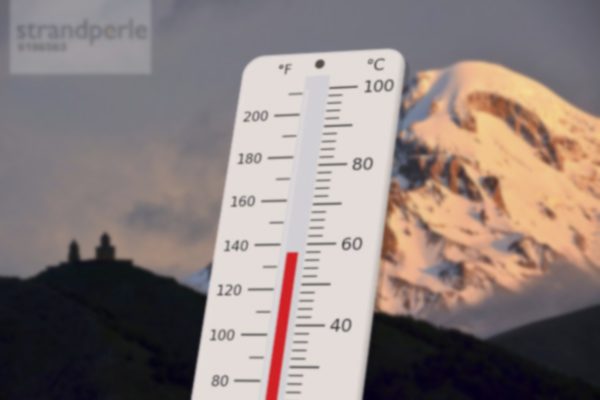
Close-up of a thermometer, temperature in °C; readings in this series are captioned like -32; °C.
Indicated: 58; °C
